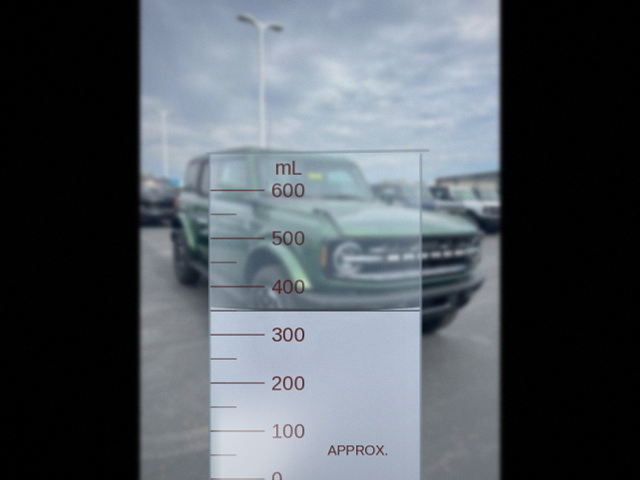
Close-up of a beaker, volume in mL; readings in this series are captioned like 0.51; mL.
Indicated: 350; mL
